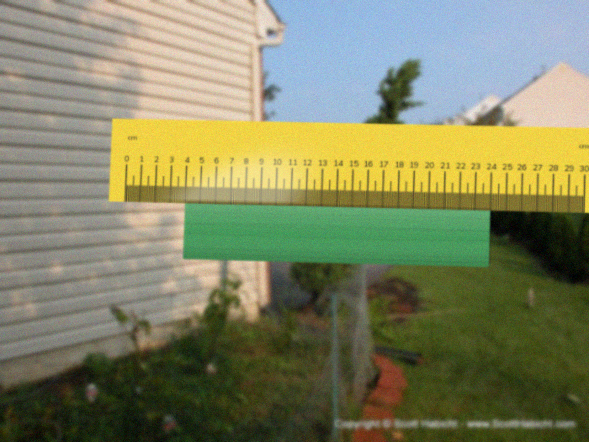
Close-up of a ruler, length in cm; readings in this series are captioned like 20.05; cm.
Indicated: 20; cm
